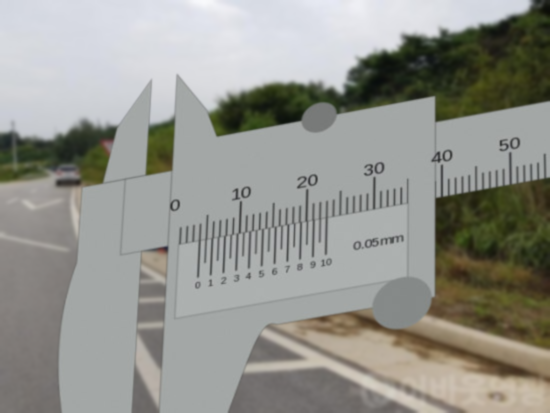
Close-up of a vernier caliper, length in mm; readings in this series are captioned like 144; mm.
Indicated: 4.0; mm
